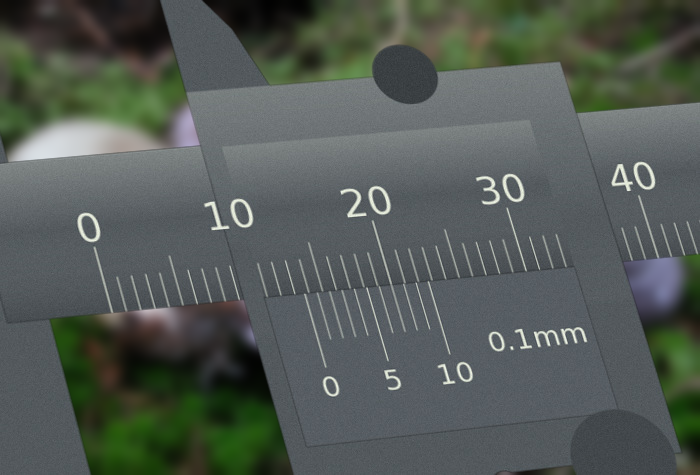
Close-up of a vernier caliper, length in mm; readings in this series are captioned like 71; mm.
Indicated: 13.7; mm
